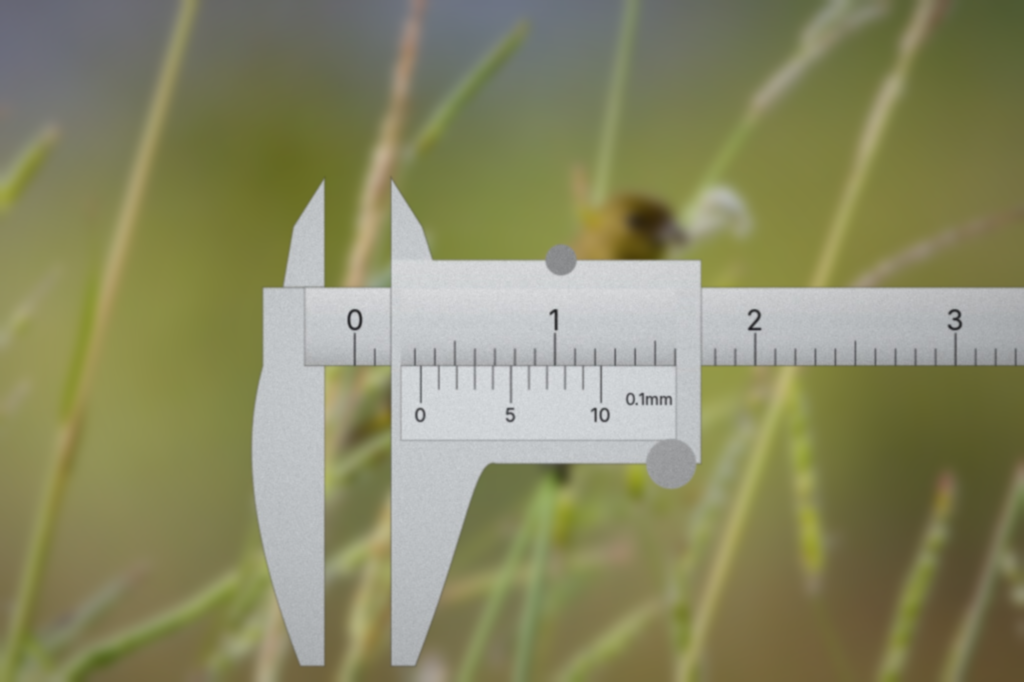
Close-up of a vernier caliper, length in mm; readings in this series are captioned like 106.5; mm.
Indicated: 3.3; mm
